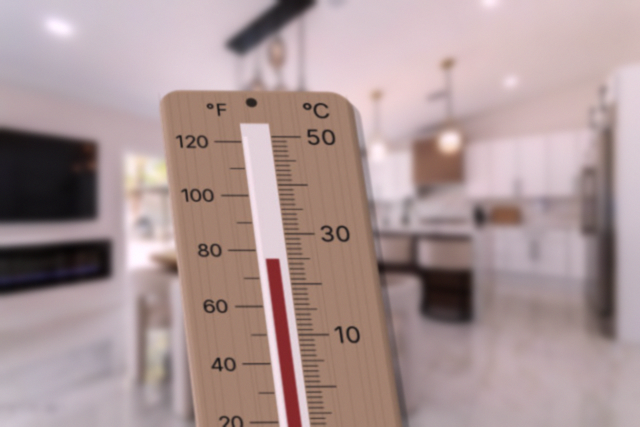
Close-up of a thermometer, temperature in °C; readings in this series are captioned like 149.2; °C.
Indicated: 25; °C
